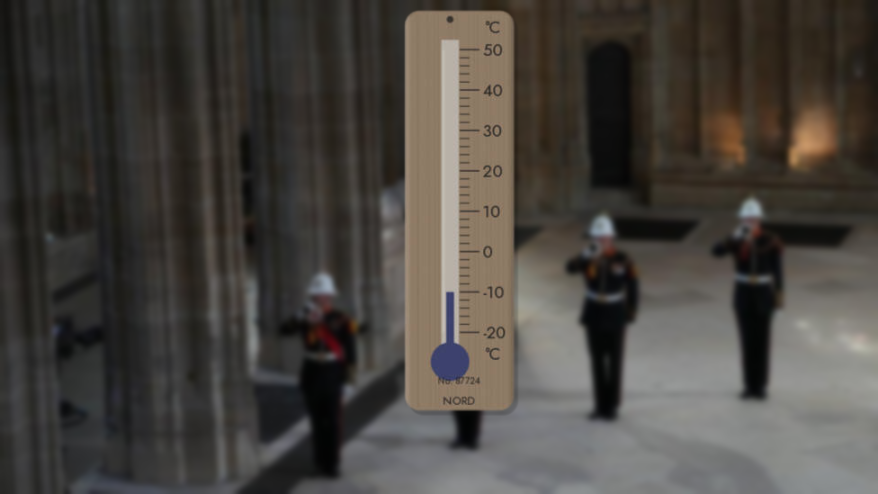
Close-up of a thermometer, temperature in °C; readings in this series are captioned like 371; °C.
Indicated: -10; °C
